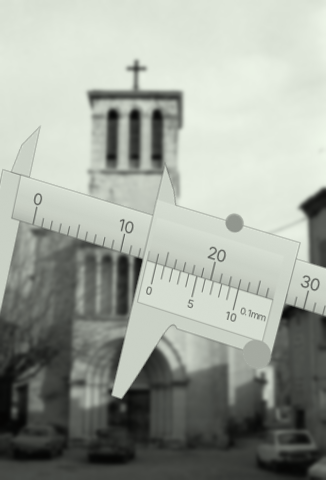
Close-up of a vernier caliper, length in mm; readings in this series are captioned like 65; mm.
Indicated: 14.0; mm
